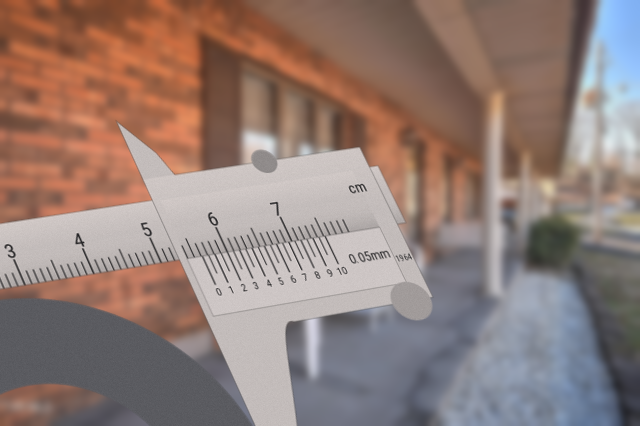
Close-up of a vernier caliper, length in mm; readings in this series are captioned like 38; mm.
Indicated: 56.2; mm
